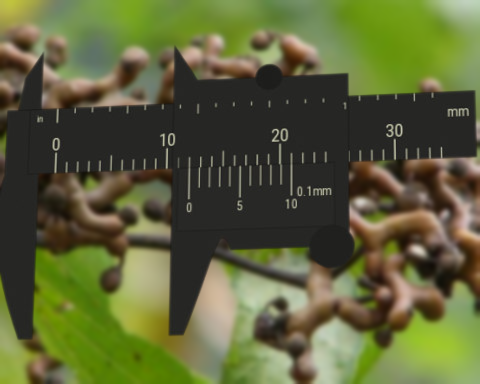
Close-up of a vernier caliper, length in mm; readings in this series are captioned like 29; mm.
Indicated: 12.0; mm
